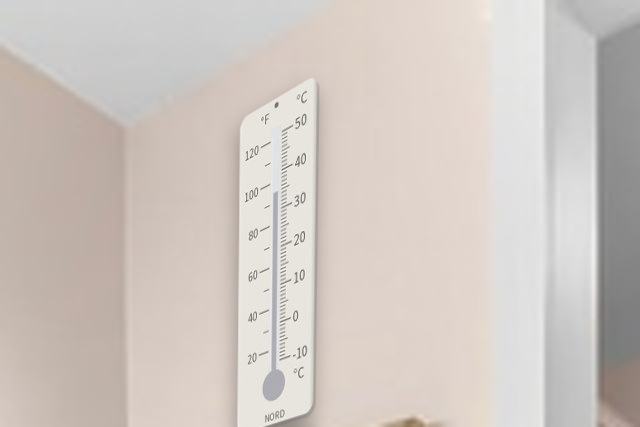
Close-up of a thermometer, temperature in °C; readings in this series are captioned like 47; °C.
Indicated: 35; °C
